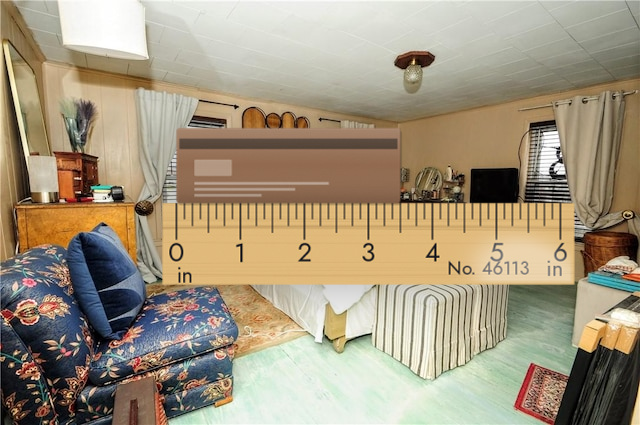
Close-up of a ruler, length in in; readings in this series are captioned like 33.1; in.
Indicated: 3.5; in
